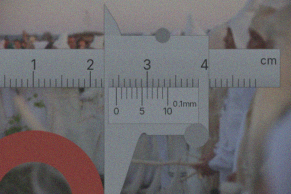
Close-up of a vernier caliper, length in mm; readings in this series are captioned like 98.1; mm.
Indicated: 24.6; mm
